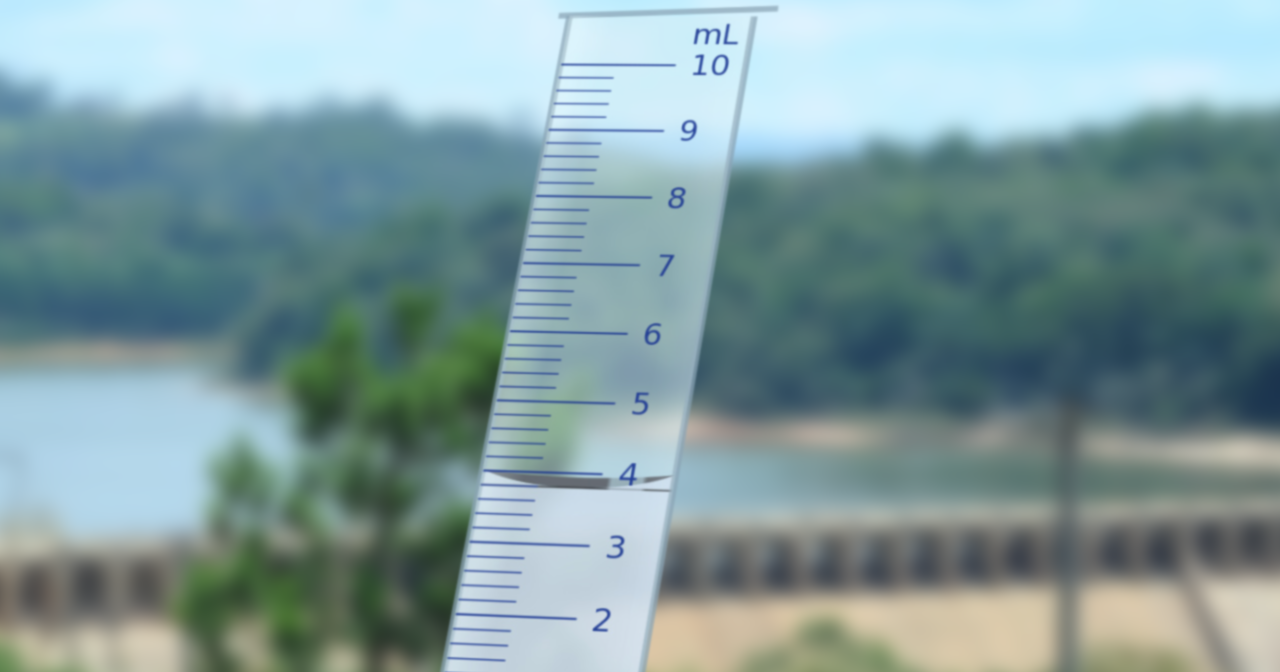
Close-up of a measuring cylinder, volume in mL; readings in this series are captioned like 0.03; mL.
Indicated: 3.8; mL
